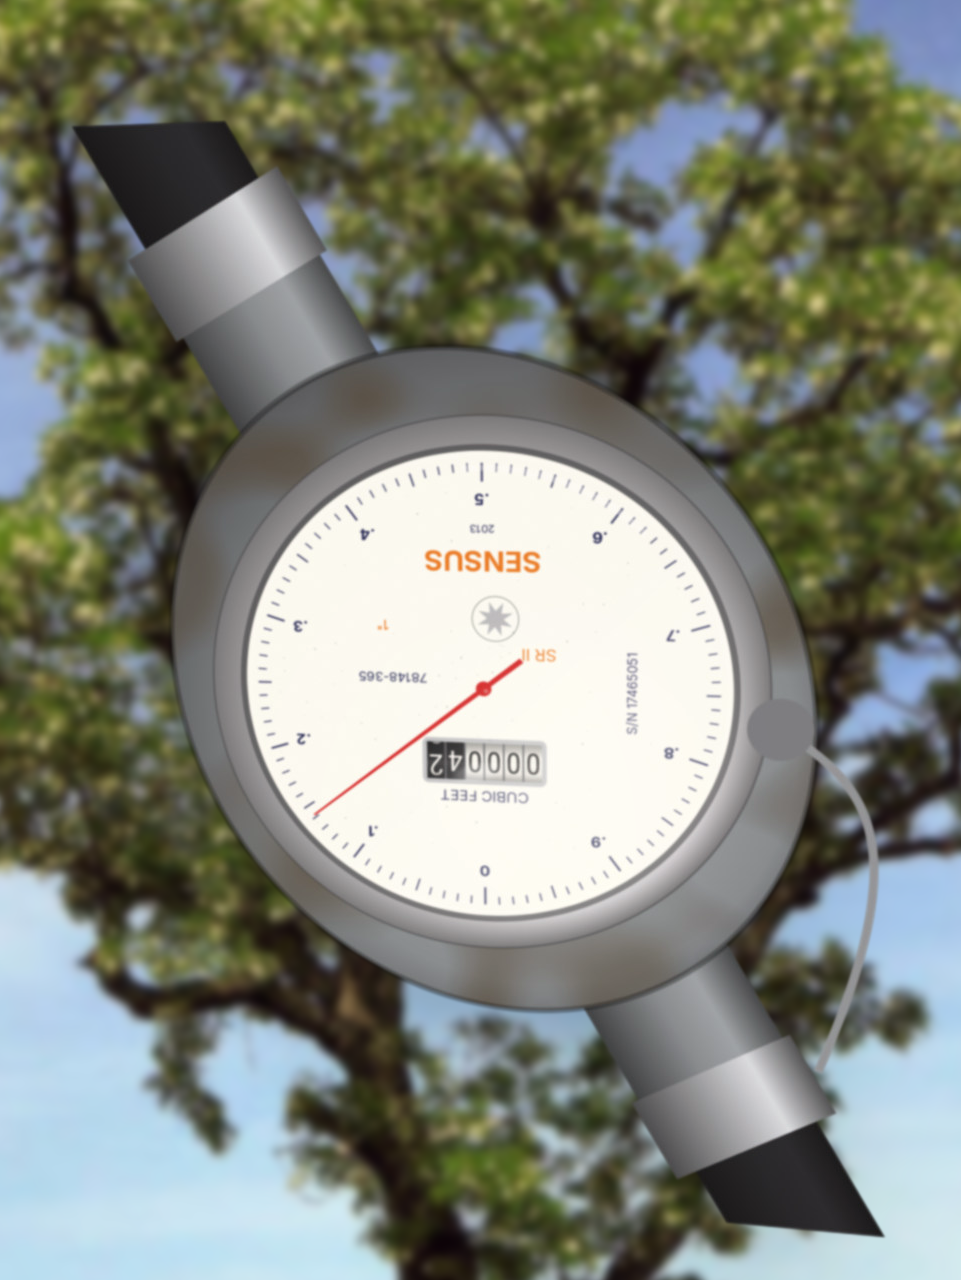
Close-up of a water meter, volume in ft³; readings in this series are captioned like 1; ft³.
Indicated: 42.14; ft³
